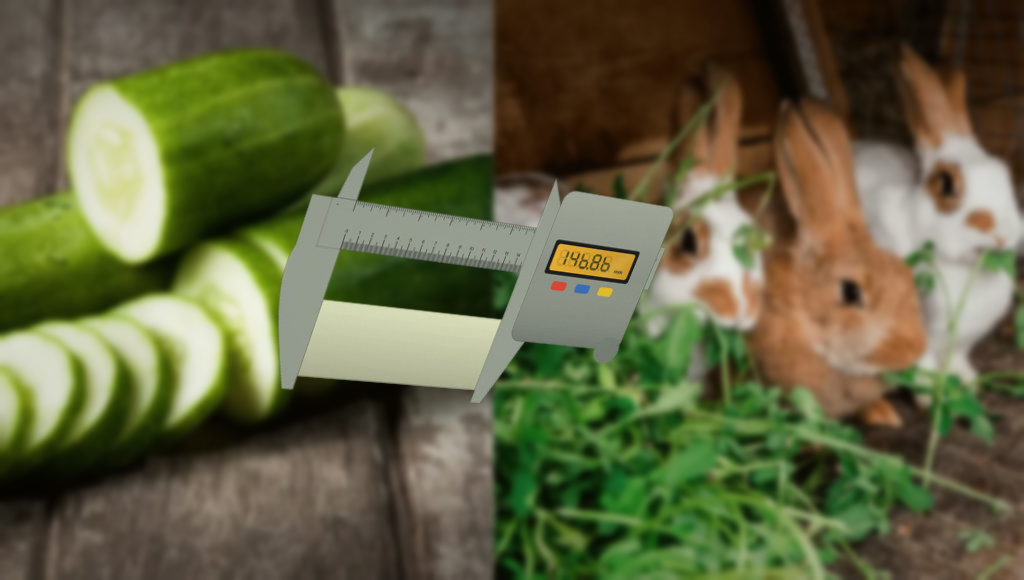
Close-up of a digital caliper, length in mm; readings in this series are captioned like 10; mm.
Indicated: 146.86; mm
